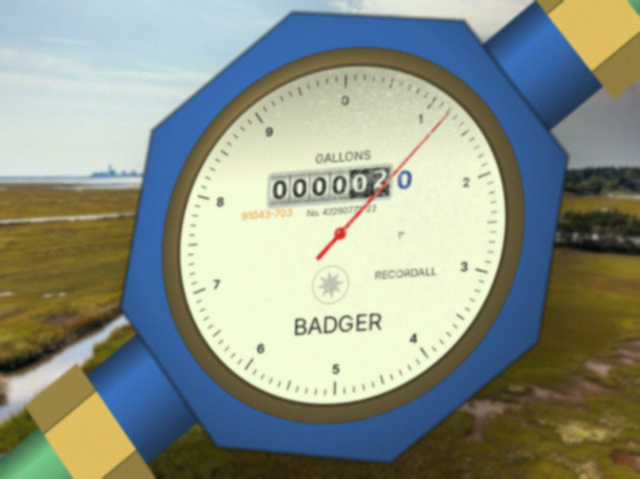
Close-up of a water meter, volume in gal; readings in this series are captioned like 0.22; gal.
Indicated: 21.2; gal
